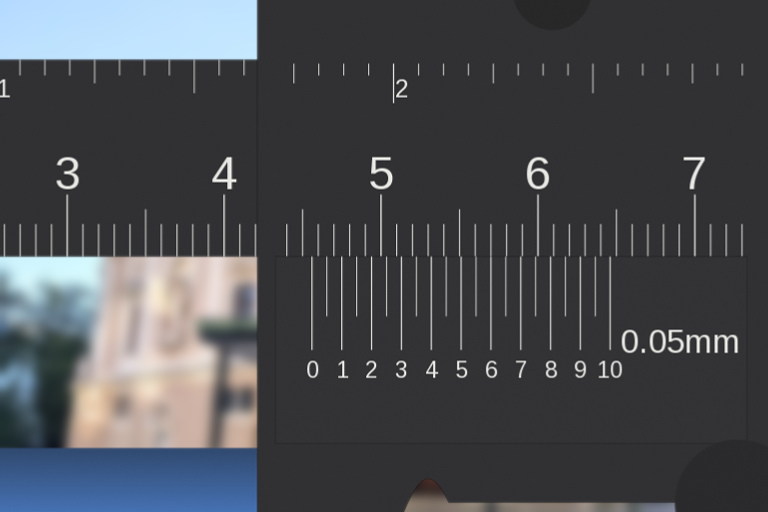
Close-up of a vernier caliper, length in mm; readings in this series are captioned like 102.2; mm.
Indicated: 45.6; mm
